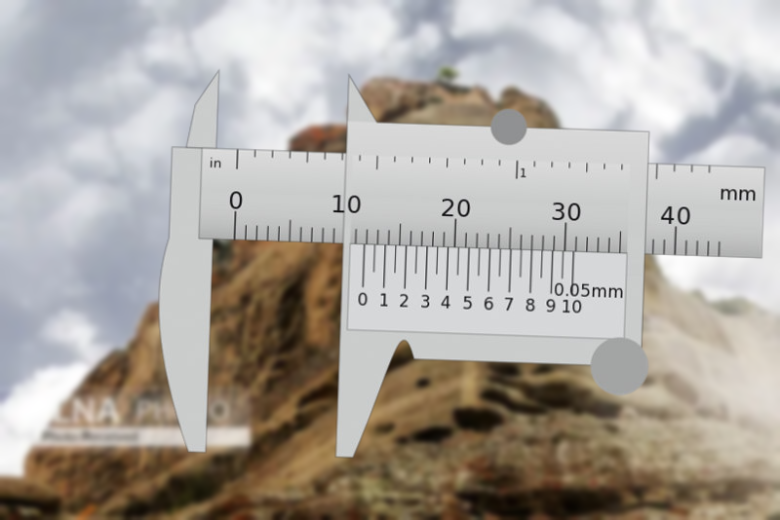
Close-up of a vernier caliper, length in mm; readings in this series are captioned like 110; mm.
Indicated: 11.8; mm
